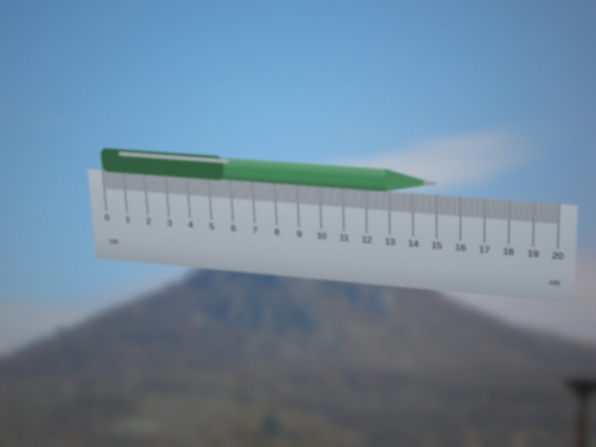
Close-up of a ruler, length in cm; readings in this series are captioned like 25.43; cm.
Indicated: 15; cm
